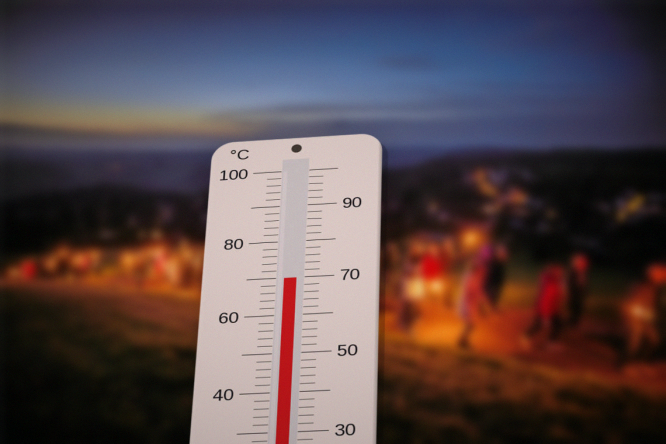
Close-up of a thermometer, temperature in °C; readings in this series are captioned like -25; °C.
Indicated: 70; °C
